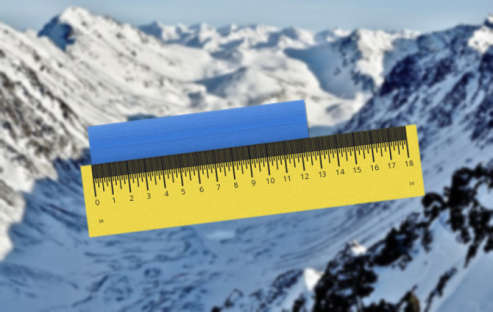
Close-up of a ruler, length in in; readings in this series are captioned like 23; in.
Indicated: 12.5; in
